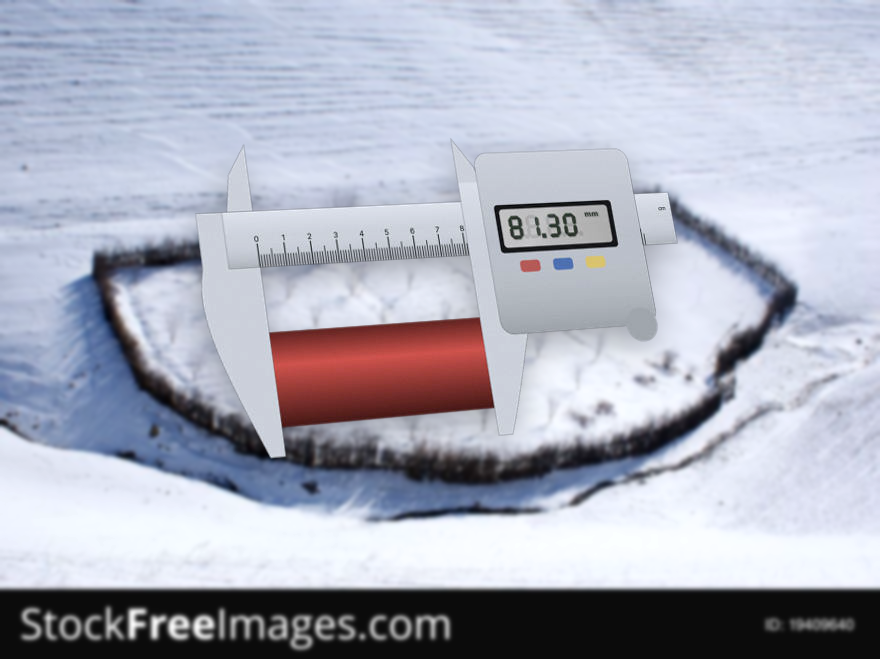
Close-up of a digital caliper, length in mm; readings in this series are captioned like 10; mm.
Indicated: 81.30; mm
